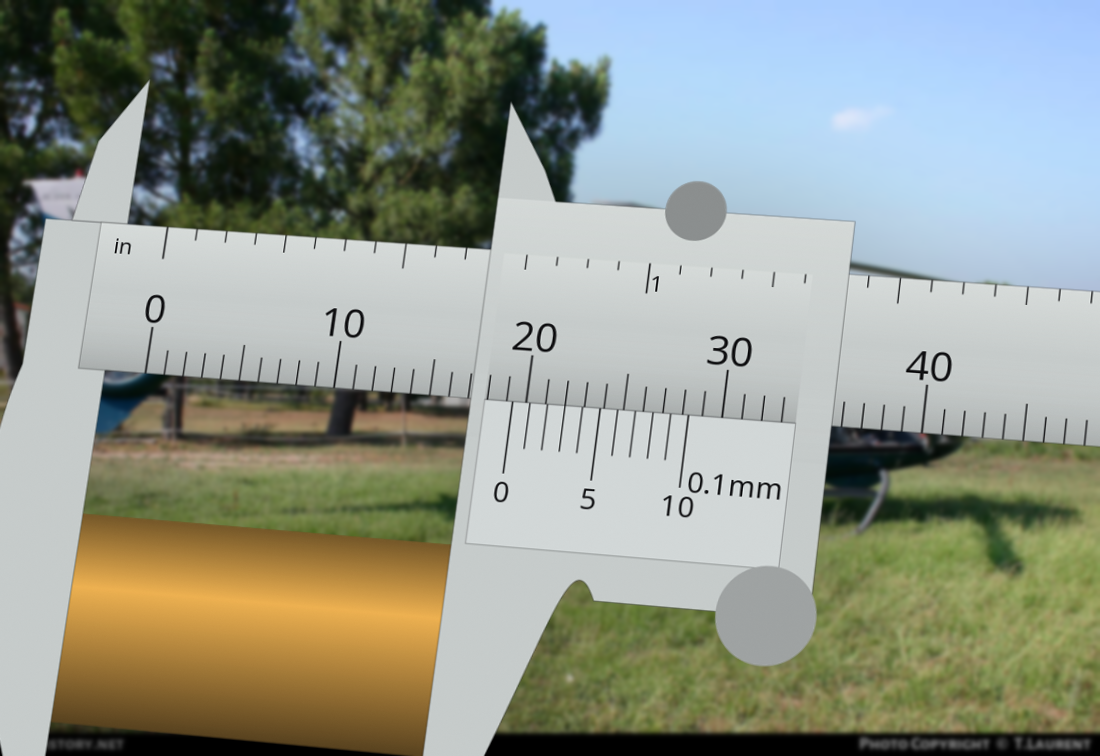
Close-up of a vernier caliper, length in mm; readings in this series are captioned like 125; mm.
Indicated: 19.3; mm
